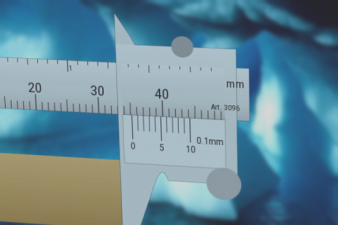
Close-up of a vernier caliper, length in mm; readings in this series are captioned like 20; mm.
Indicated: 35.2; mm
